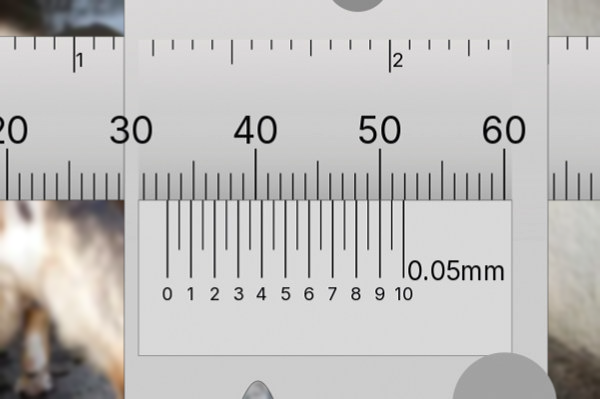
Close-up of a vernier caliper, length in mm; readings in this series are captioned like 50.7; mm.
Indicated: 32.9; mm
